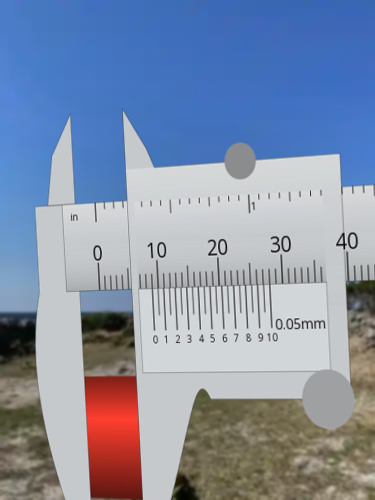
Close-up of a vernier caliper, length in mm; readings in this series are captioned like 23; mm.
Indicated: 9.0; mm
